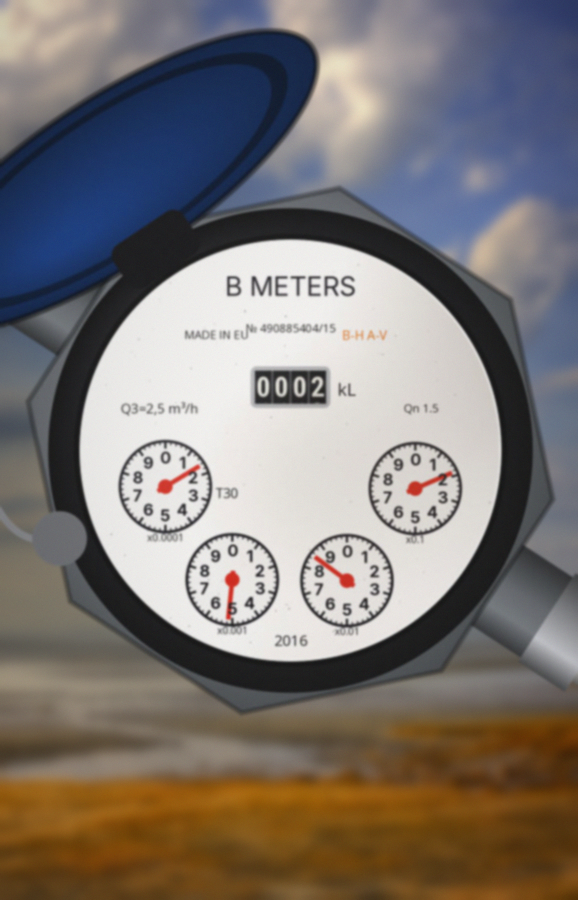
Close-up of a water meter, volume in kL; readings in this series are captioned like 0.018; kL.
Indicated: 2.1851; kL
